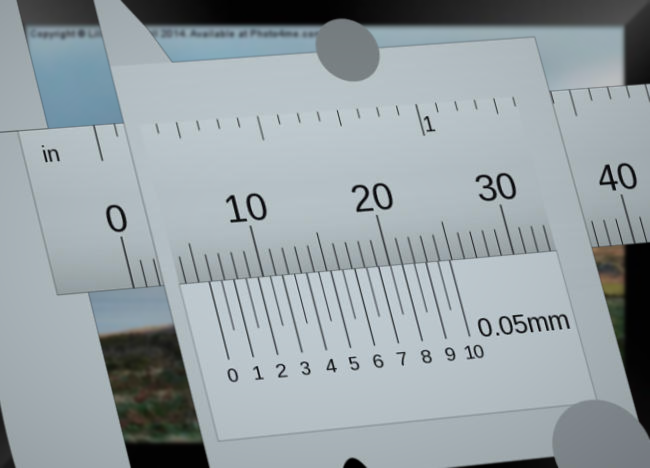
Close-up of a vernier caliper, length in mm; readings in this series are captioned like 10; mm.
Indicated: 5.8; mm
